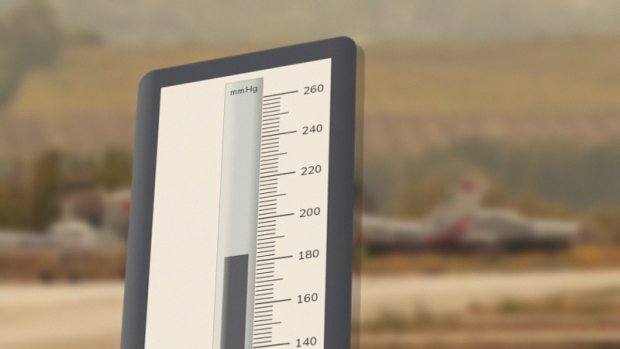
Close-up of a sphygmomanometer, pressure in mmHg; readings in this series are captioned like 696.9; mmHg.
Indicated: 184; mmHg
